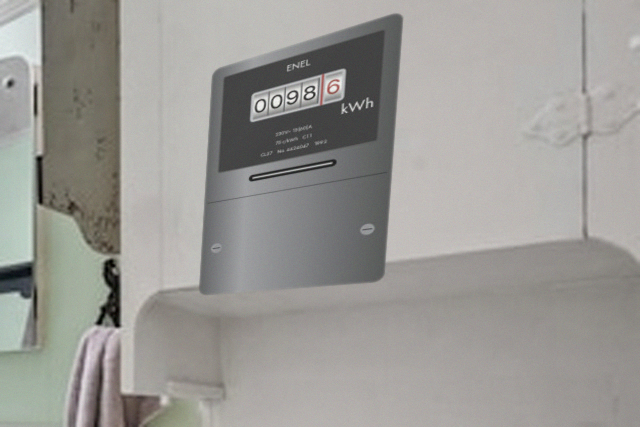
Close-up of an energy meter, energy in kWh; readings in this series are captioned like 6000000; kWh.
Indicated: 98.6; kWh
